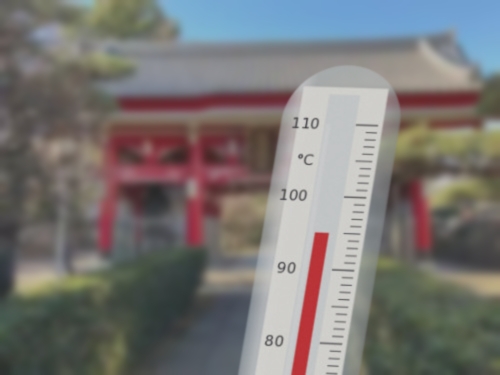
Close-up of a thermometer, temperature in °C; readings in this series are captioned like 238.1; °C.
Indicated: 95; °C
